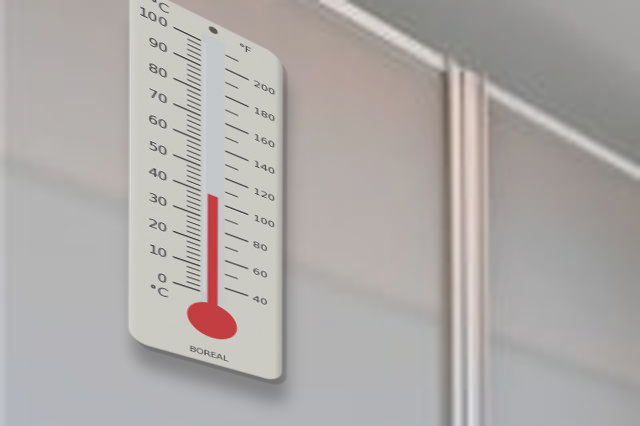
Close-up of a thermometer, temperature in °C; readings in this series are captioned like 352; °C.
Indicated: 40; °C
